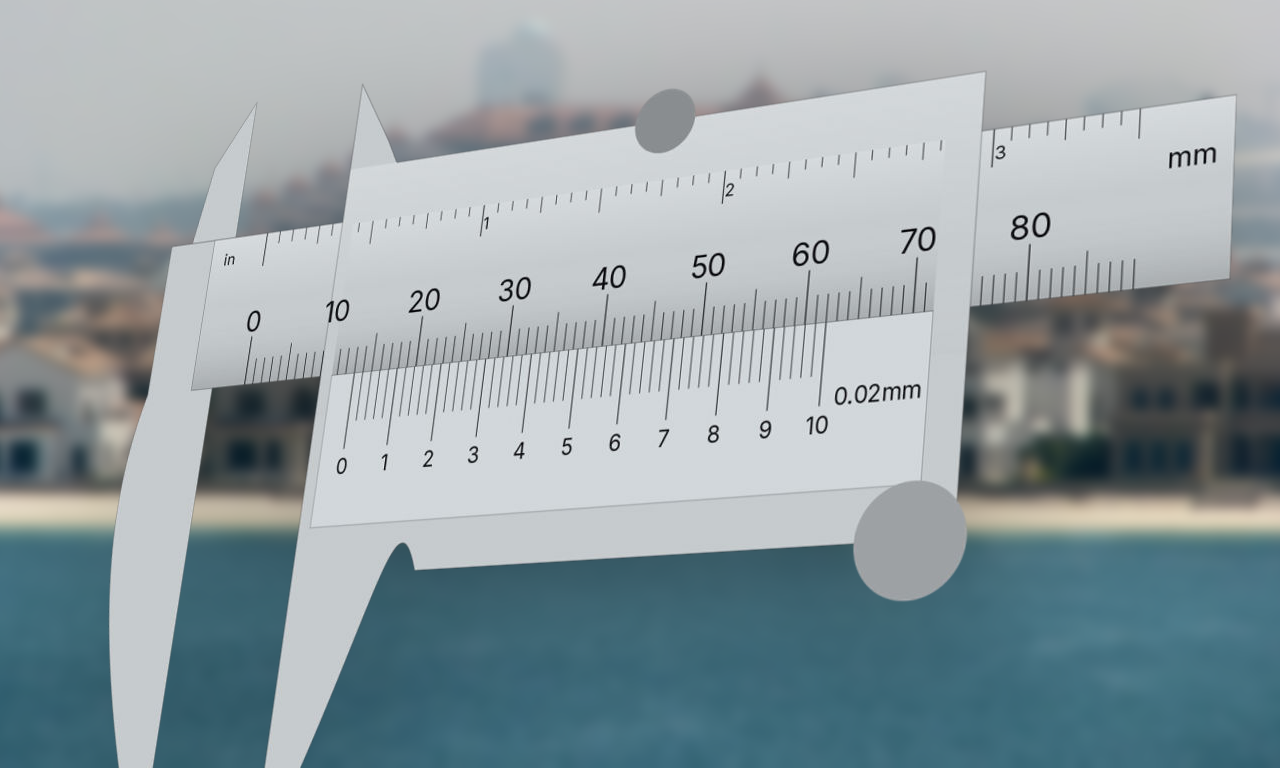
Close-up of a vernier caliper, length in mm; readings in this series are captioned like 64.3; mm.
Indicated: 13.0; mm
